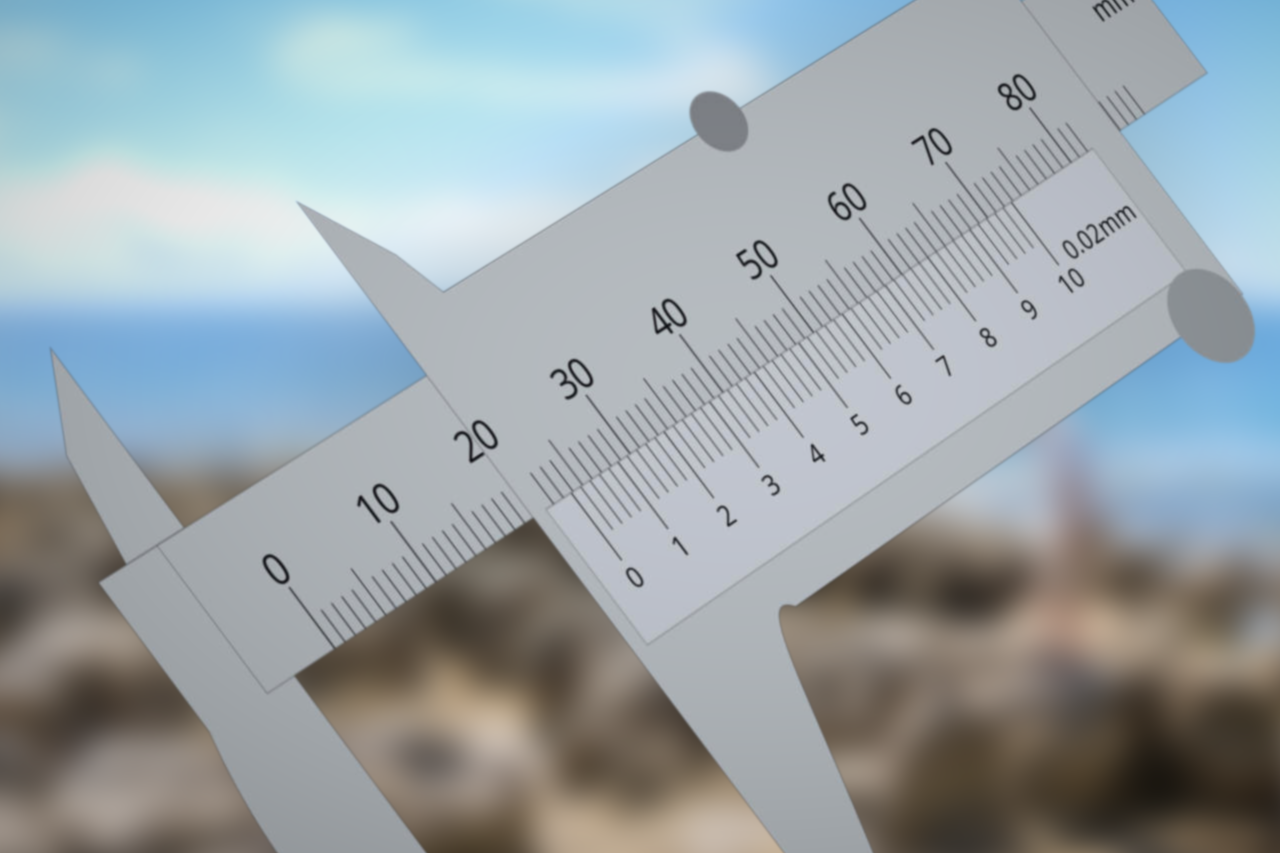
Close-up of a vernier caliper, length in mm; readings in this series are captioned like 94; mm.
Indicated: 23.8; mm
